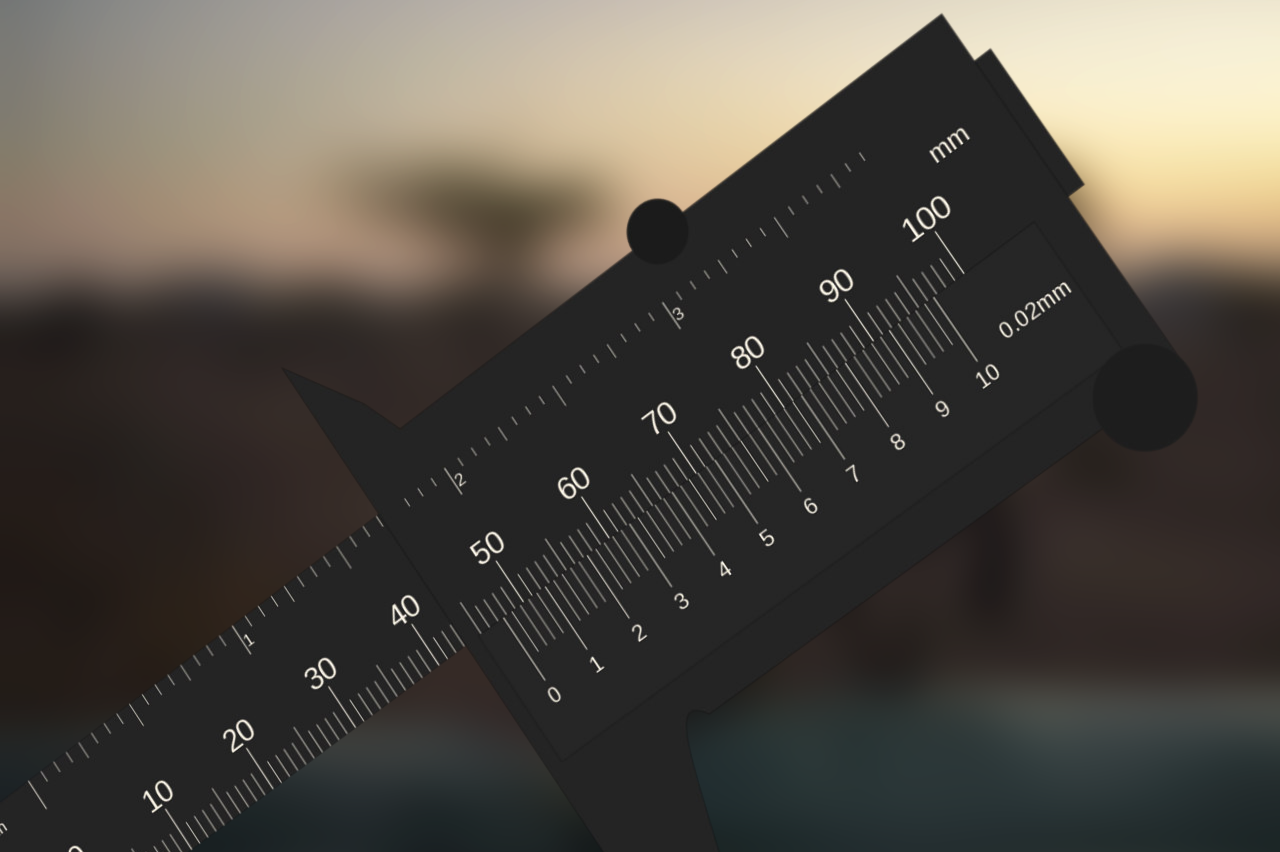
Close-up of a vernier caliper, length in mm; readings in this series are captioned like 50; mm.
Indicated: 47.6; mm
